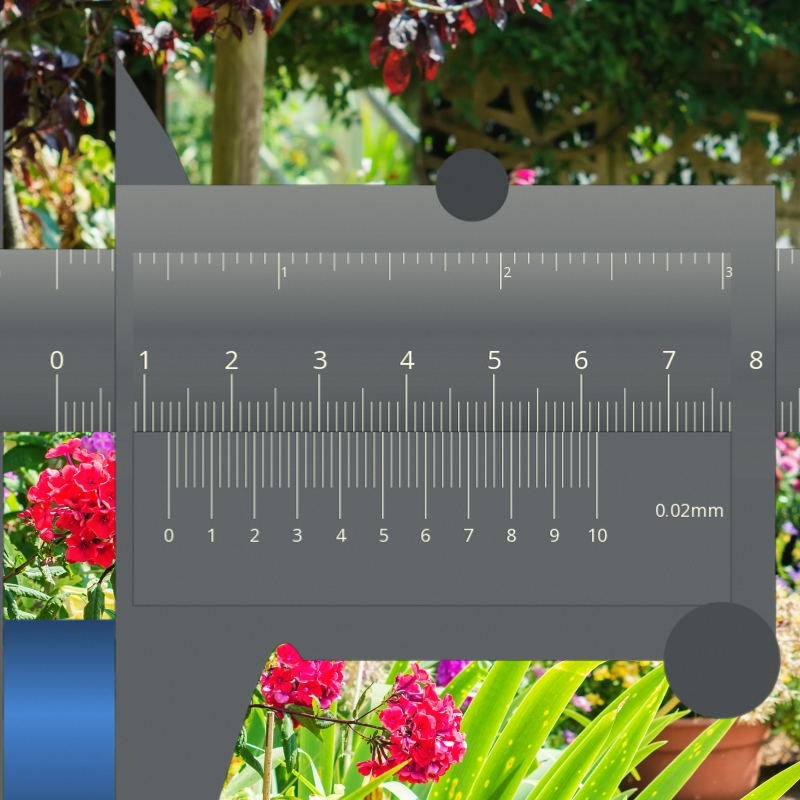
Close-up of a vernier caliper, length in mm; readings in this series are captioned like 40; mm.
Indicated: 12.8; mm
